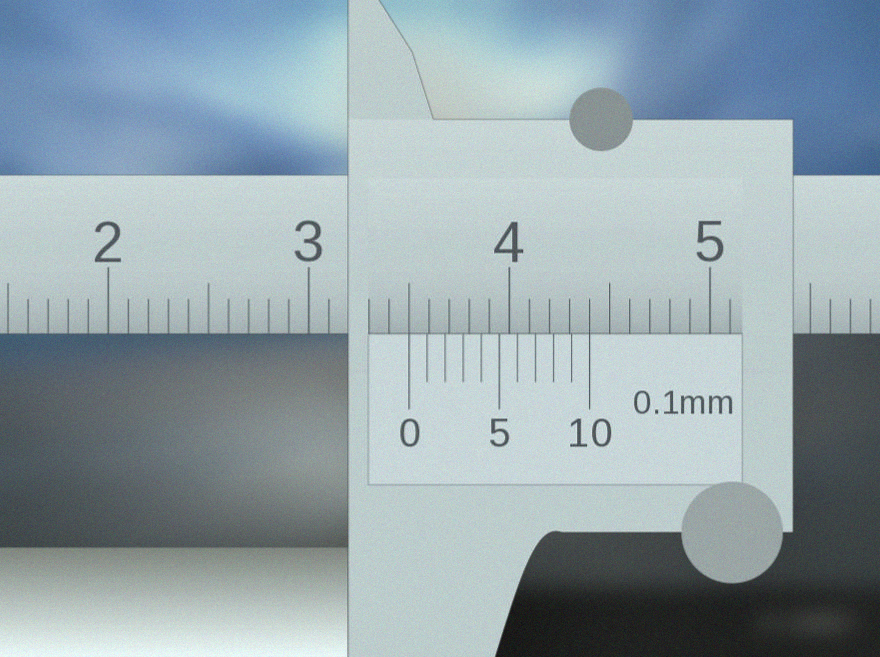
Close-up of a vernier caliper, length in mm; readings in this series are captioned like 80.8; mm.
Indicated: 35.0; mm
